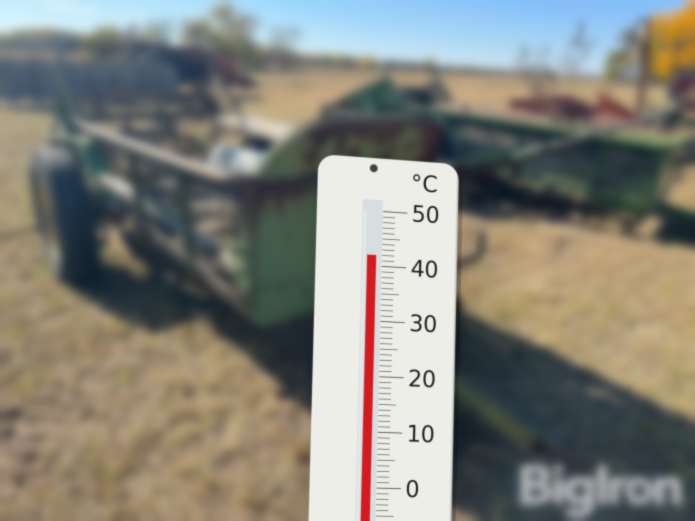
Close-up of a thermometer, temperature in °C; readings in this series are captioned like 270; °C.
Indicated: 42; °C
